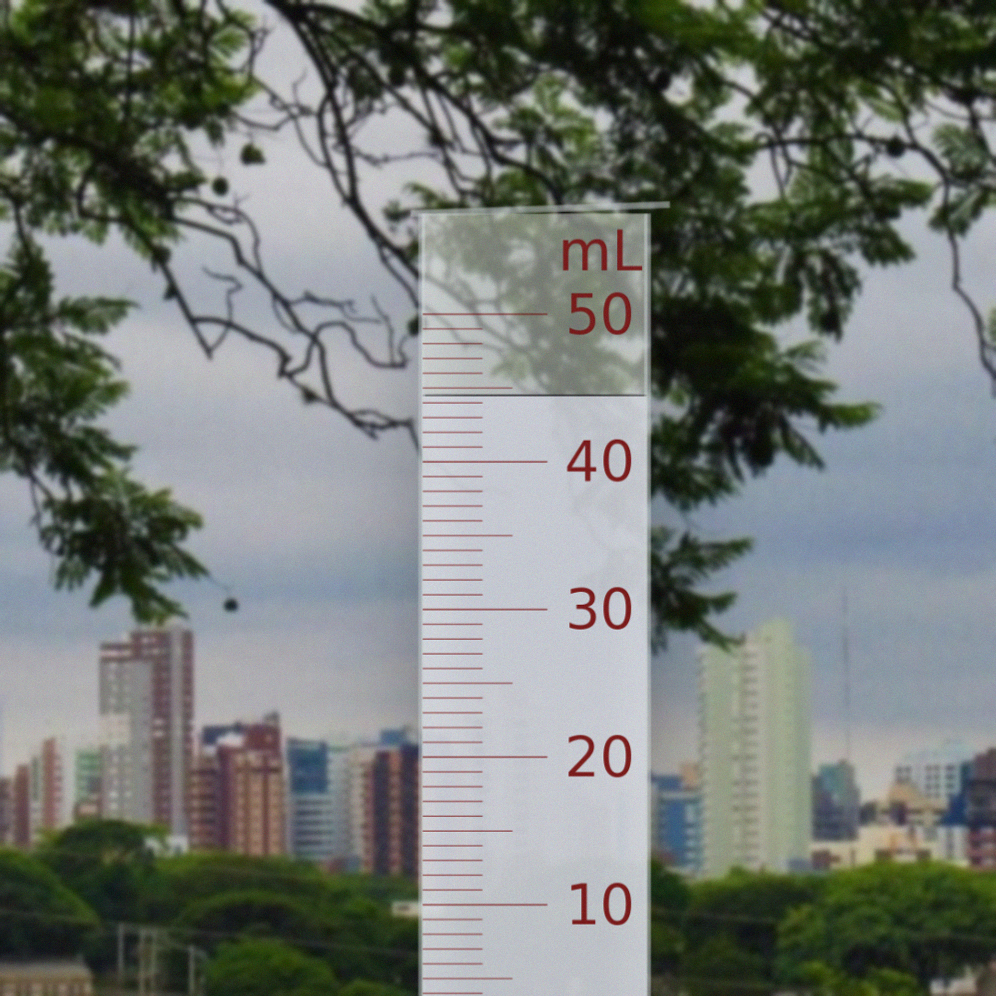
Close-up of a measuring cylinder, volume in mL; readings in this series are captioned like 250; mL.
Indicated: 44.5; mL
